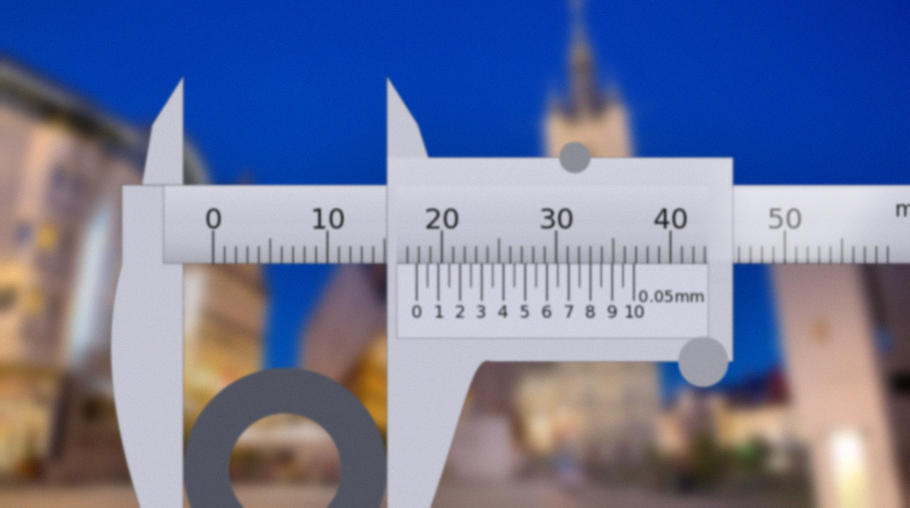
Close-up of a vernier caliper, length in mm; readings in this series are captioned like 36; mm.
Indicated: 17.8; mm
